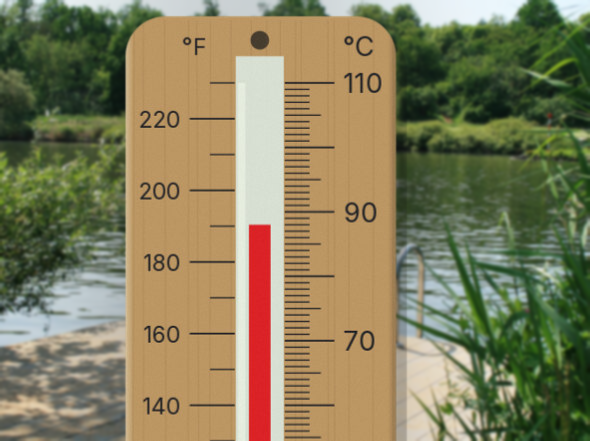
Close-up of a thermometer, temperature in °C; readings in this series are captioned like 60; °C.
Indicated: 88; °C
